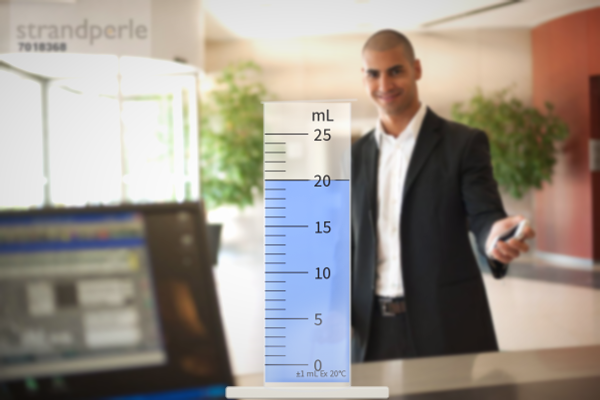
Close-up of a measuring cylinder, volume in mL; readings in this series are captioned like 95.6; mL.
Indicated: 20; mL
